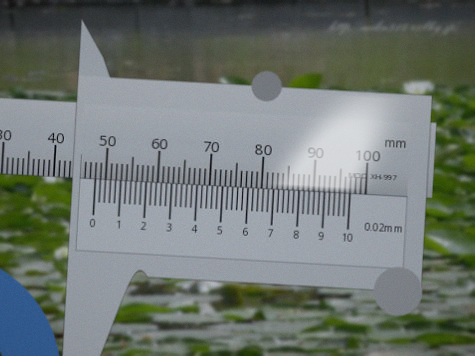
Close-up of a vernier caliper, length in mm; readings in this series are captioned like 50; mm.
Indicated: 48.0; mm
